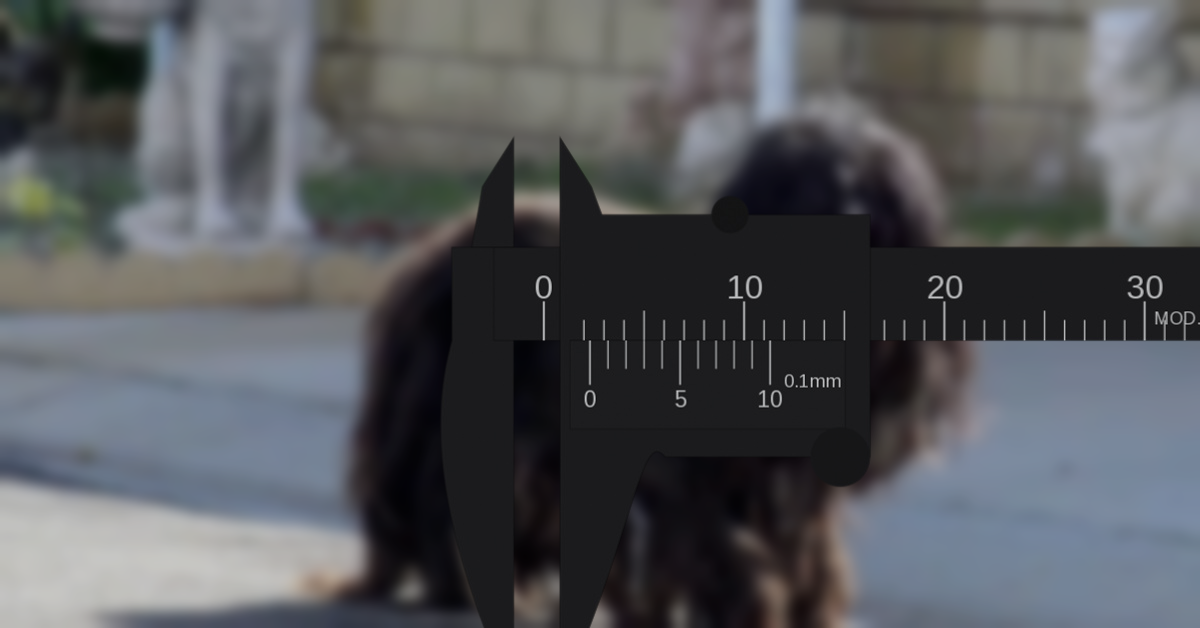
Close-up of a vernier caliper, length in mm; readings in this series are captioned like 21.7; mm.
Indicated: 2.3; mm
